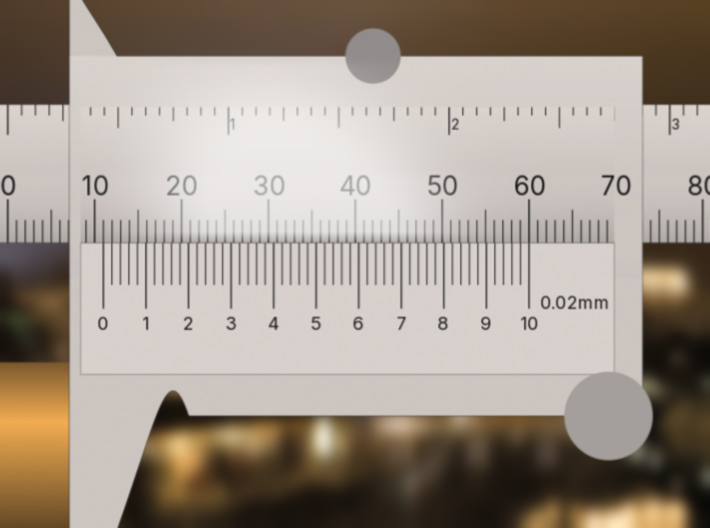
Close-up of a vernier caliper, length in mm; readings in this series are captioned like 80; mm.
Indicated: 11.0; mm
